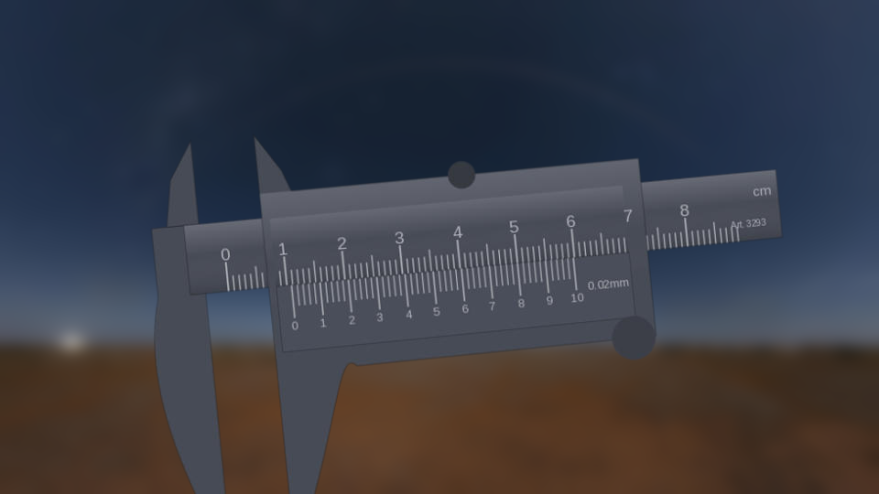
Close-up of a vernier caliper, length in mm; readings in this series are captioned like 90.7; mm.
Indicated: 10.8; mm
